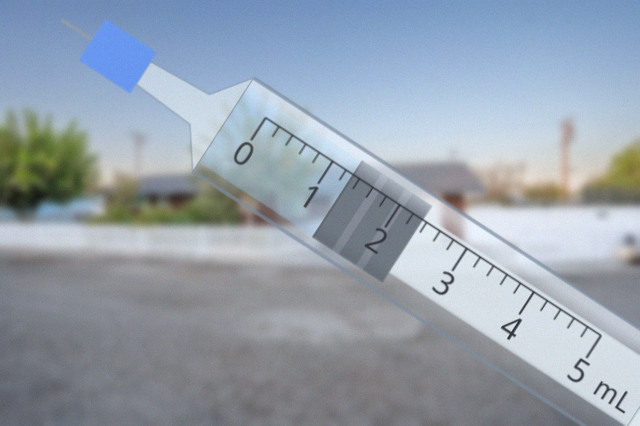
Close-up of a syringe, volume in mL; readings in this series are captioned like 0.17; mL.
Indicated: 1.3; mL
